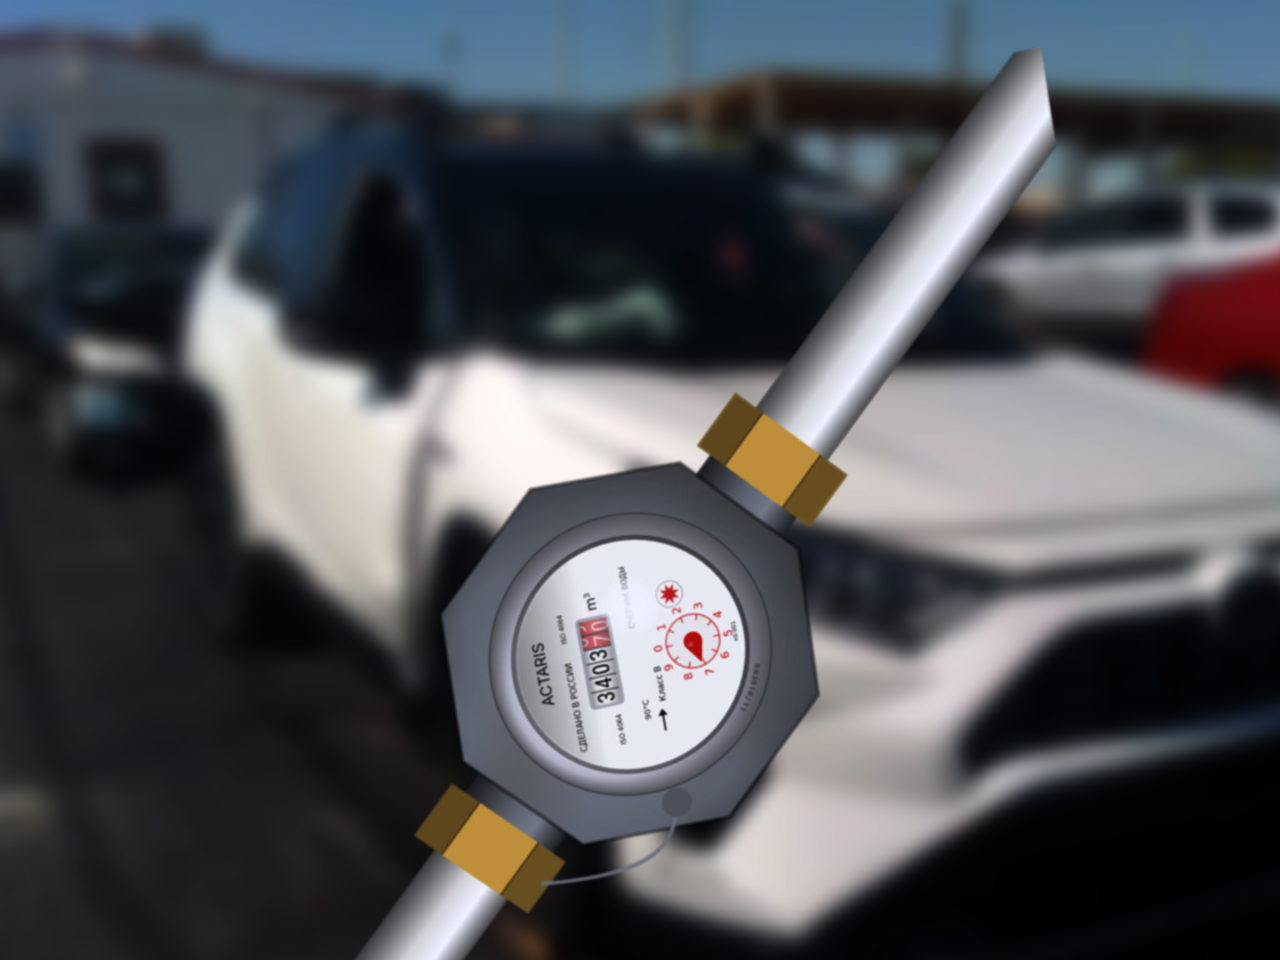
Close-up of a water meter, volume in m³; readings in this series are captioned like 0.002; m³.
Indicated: 3403.697; m³
